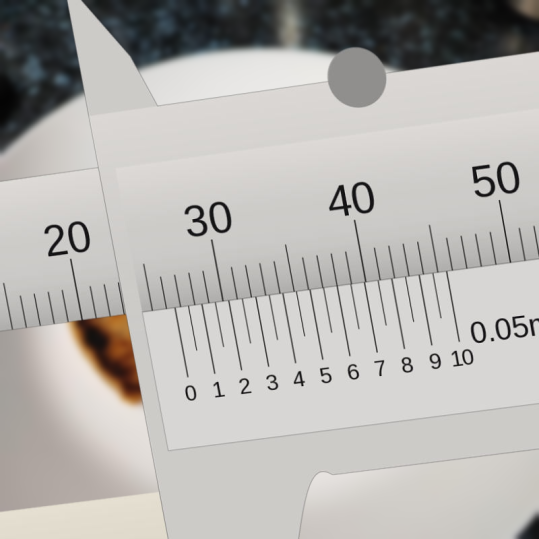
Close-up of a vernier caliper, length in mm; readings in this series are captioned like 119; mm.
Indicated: 26.6; mm
